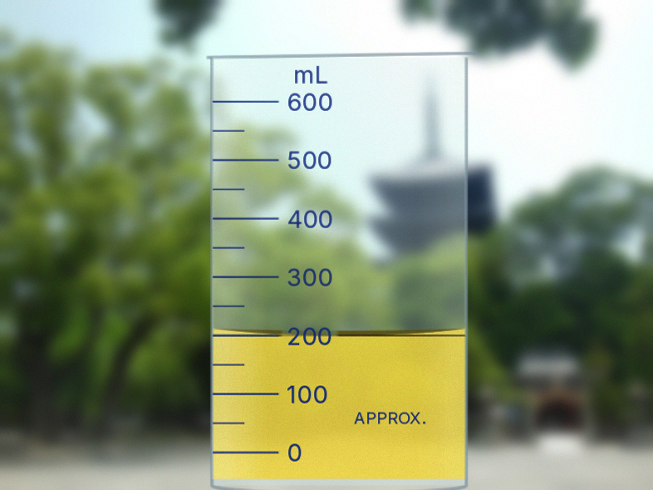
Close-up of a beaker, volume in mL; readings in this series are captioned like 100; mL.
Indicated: 200; mL
